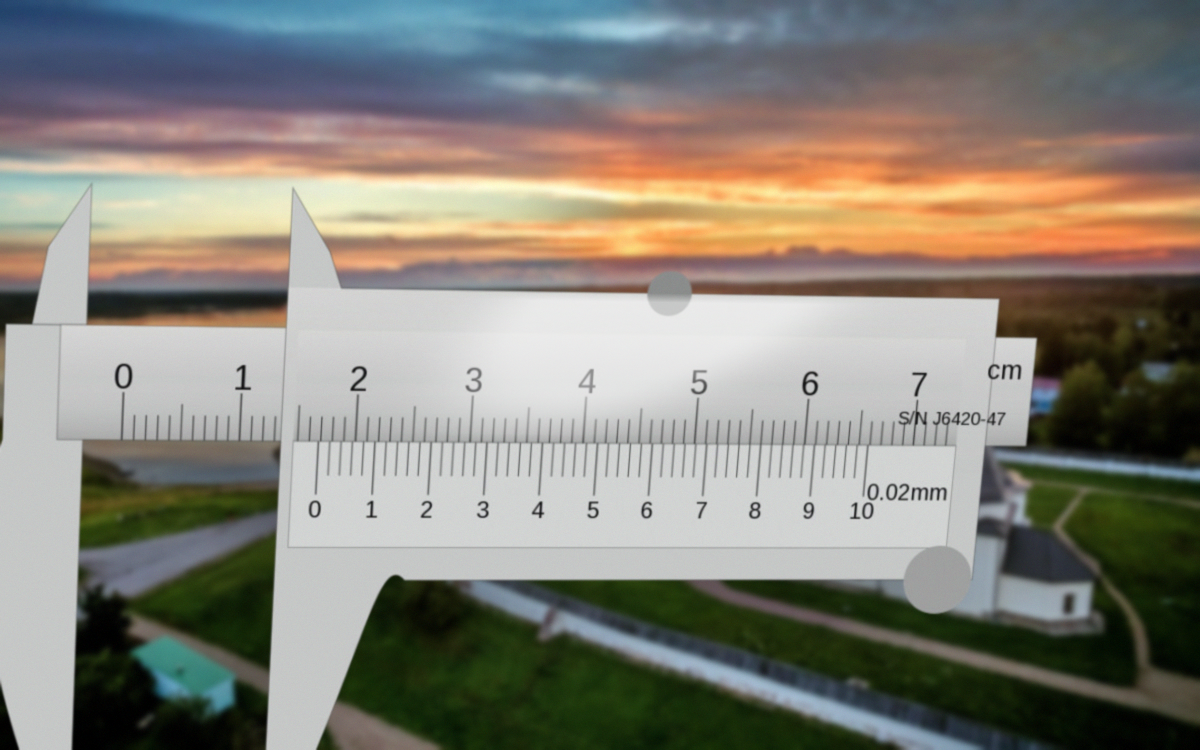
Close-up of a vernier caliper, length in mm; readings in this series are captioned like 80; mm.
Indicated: 16.8; mm
